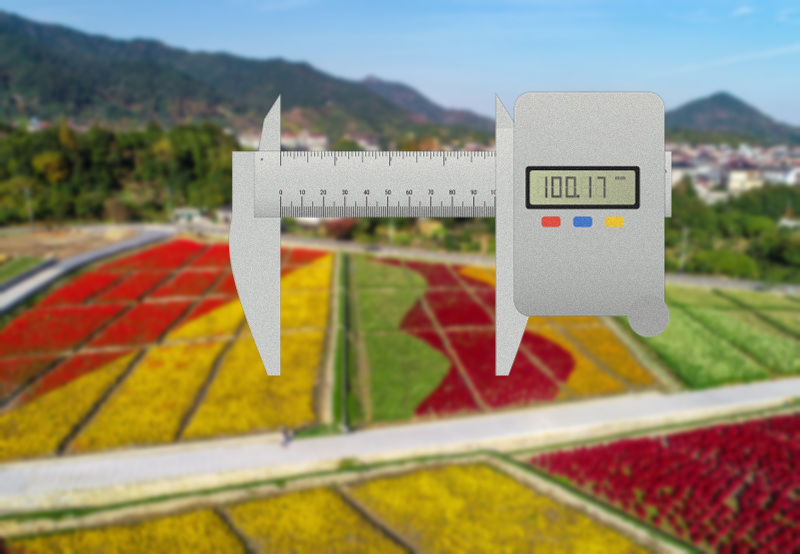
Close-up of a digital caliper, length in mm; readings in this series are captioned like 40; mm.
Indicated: 100.17; mm
